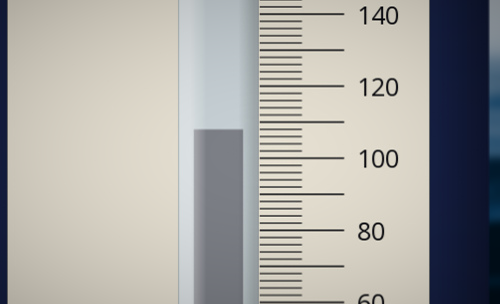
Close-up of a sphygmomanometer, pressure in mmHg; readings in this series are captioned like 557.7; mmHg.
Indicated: 108; mmHg
